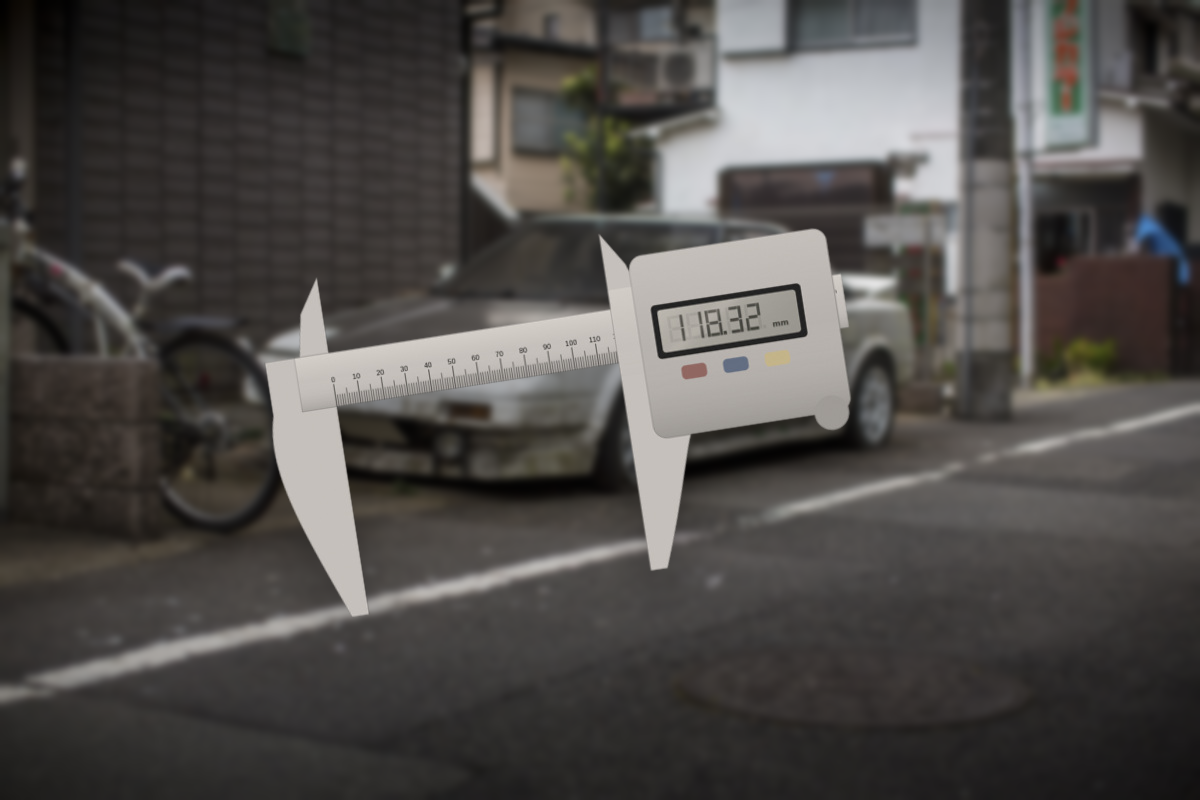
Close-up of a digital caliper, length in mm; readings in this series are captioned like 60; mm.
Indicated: 118.32; mm
